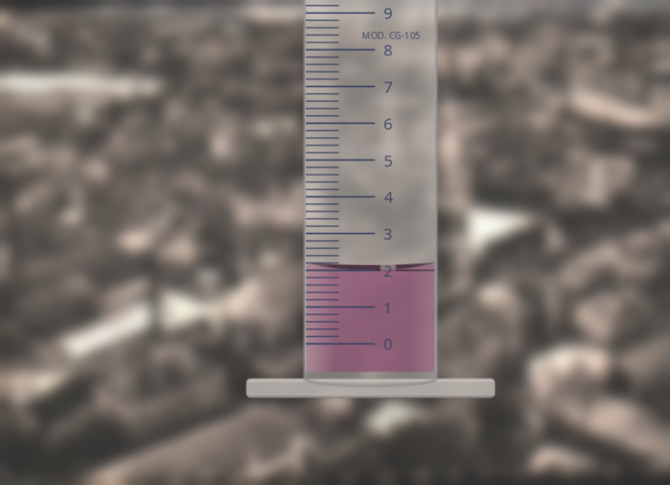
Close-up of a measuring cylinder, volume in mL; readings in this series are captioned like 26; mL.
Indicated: 2; mL
